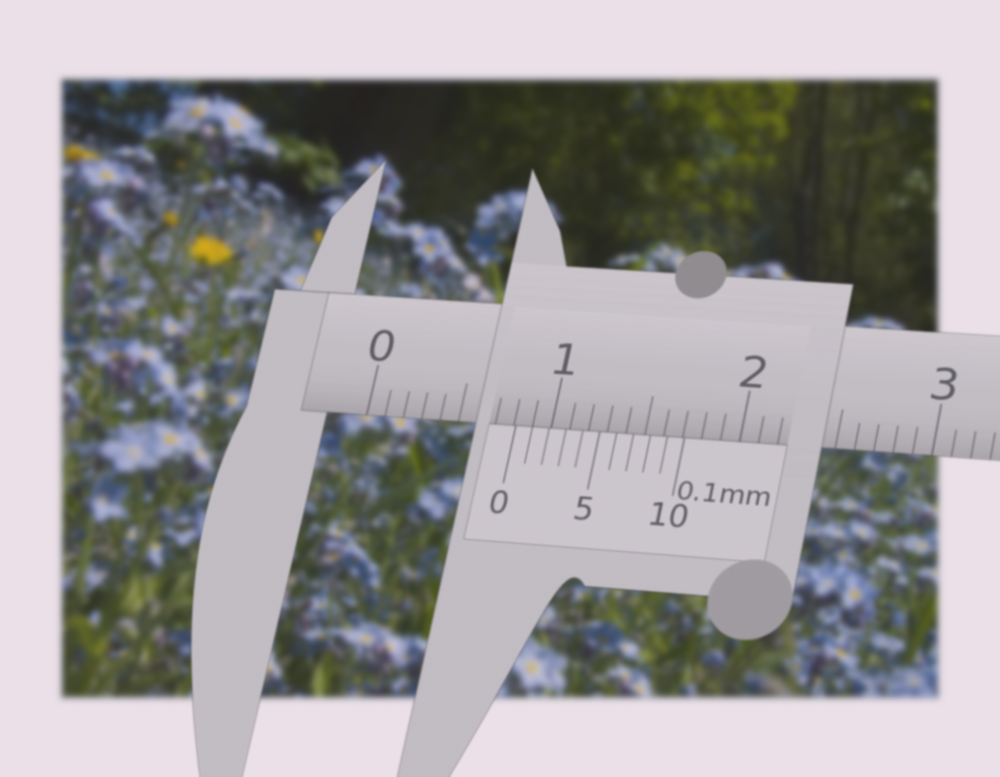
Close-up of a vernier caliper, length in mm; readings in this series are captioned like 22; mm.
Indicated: 8.1; mm
